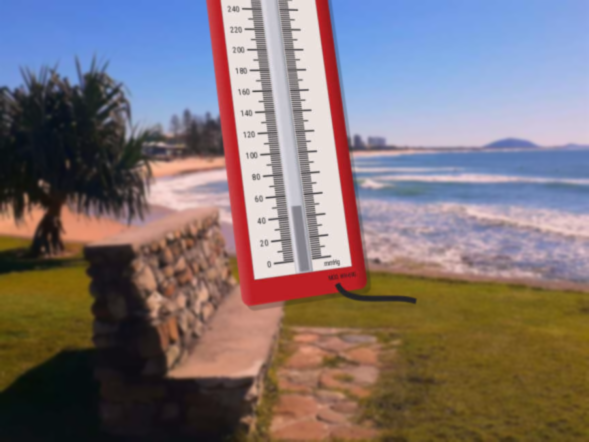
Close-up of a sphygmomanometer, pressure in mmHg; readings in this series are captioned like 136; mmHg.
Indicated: 50; mmHg
